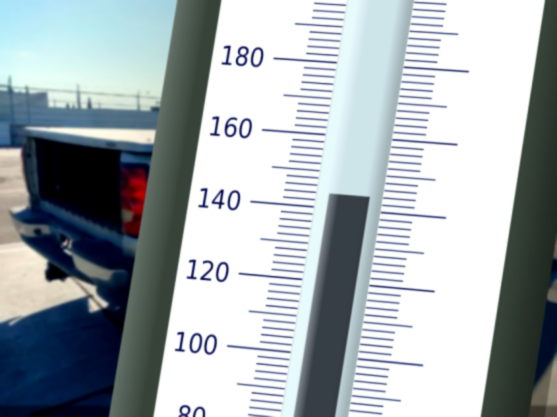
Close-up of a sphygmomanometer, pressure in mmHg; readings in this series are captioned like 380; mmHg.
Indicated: 144; mmHg
